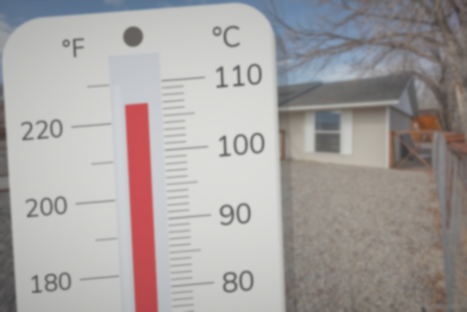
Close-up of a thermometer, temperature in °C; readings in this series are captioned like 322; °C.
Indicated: 107; °C
